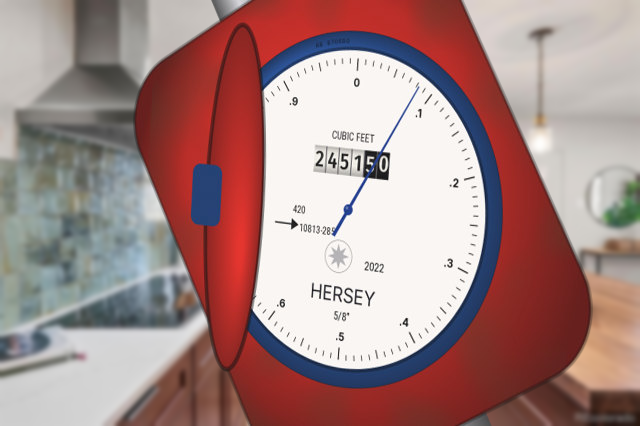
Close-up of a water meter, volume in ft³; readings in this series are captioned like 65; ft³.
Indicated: 245150.08; ft³
